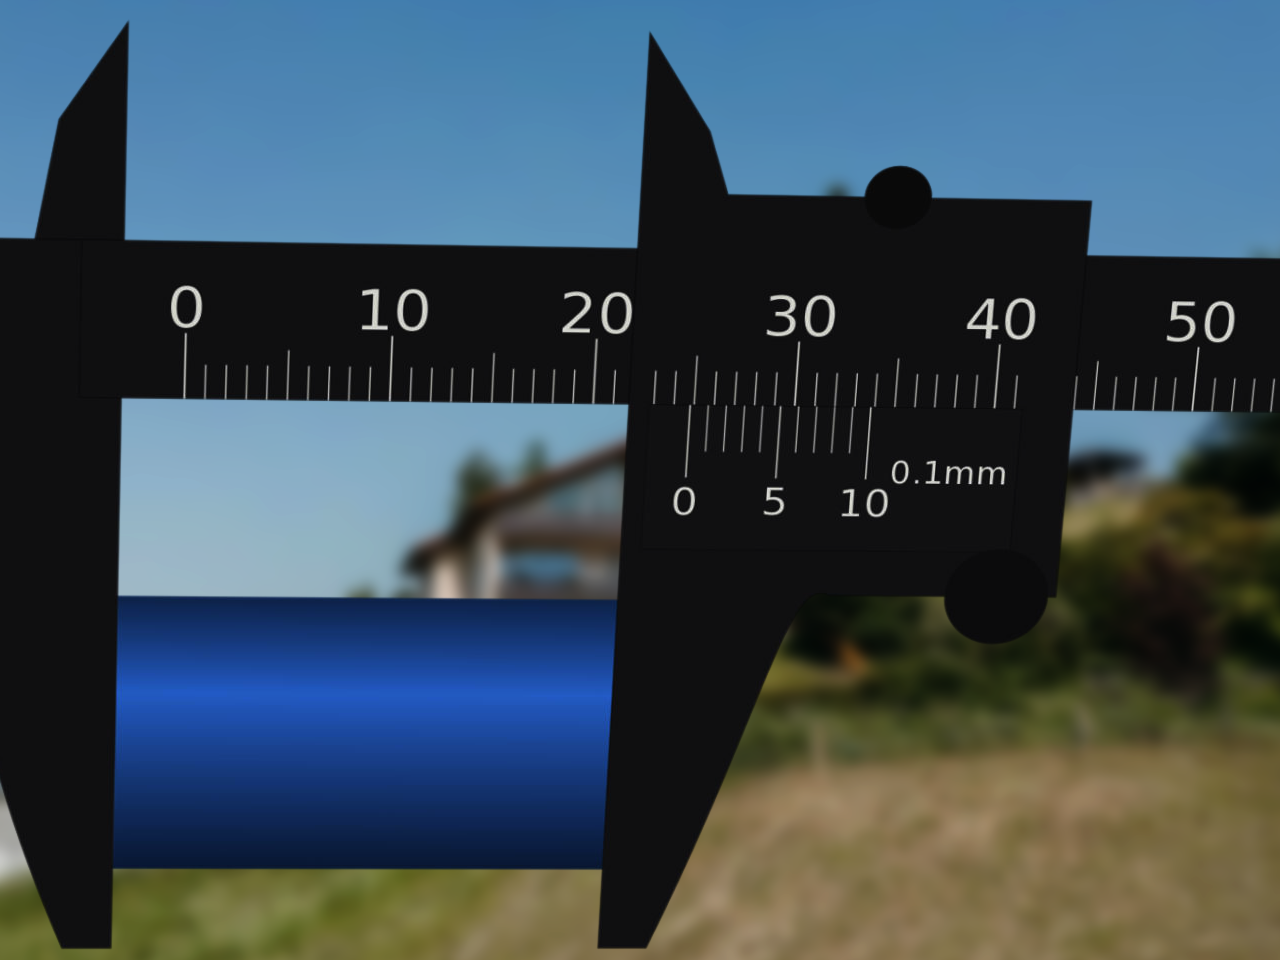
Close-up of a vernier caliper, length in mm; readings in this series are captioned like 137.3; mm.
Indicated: 24.8; mm
